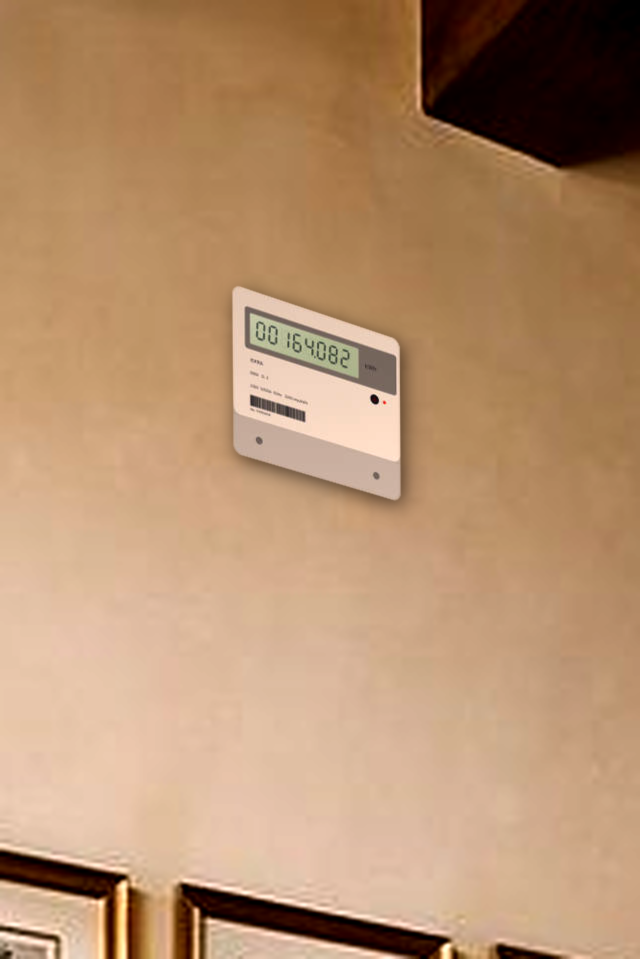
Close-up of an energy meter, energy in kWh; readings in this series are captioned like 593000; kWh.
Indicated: 164.082; kWh
